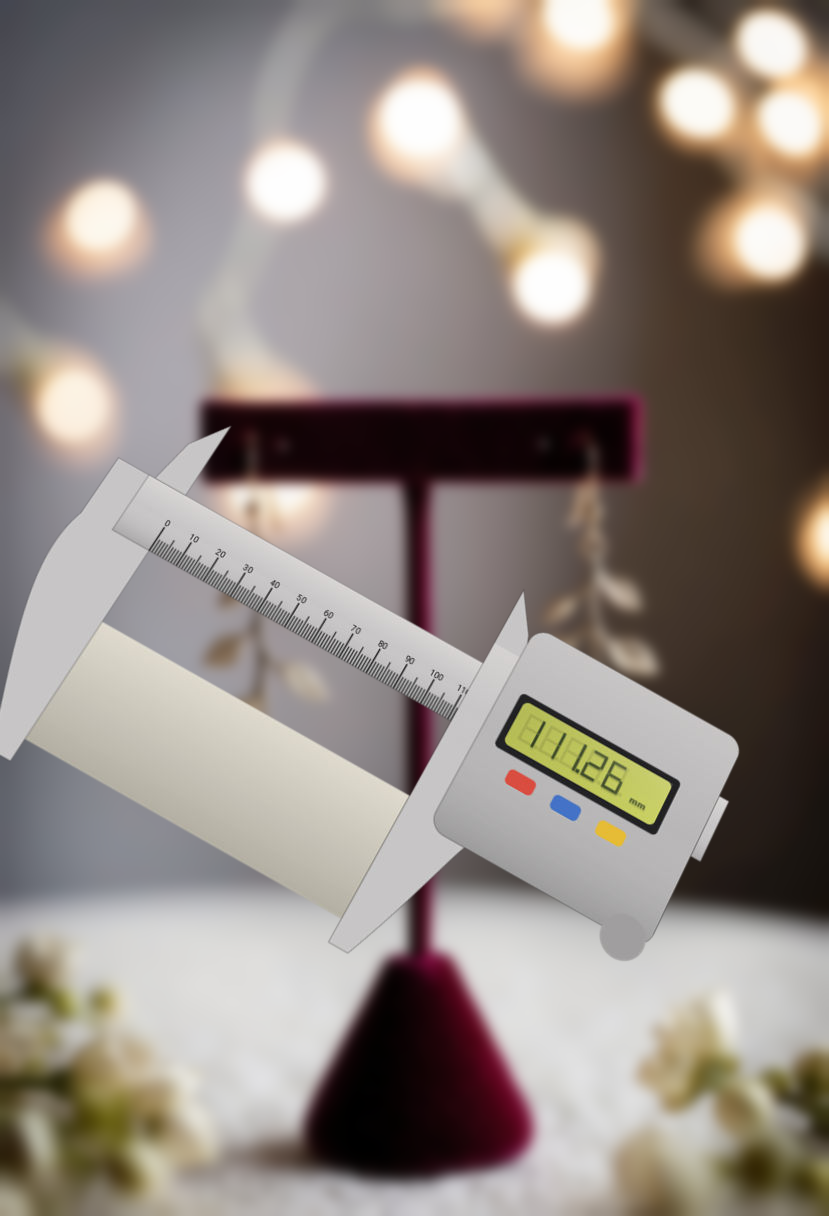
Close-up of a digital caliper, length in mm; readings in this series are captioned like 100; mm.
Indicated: 111.26; mm
